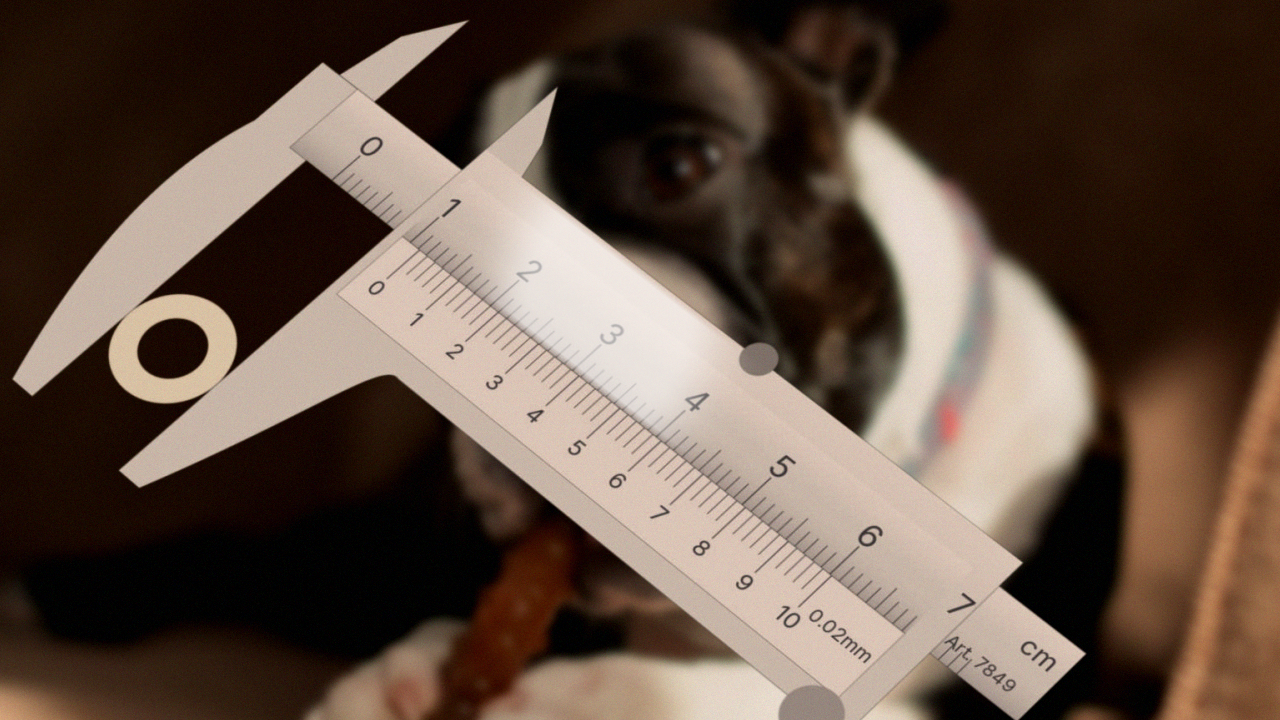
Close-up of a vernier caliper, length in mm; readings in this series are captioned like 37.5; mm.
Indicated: 11.2; mm
